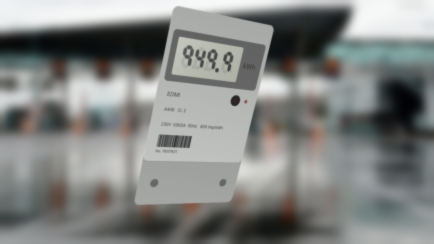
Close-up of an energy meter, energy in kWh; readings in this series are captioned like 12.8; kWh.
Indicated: 949.9; kWh
